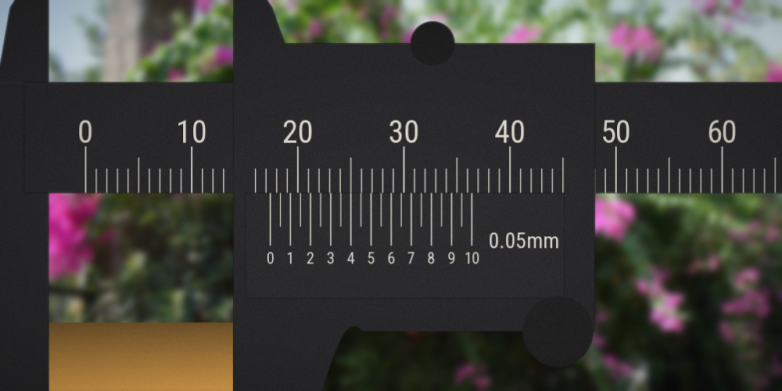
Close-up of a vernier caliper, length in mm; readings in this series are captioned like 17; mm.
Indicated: 17.4; mm
